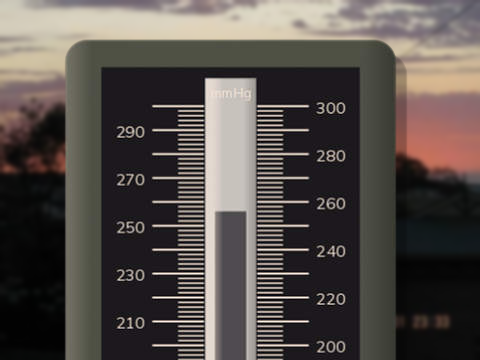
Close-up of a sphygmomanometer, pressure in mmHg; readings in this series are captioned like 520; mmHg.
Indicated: 256; mmHg
